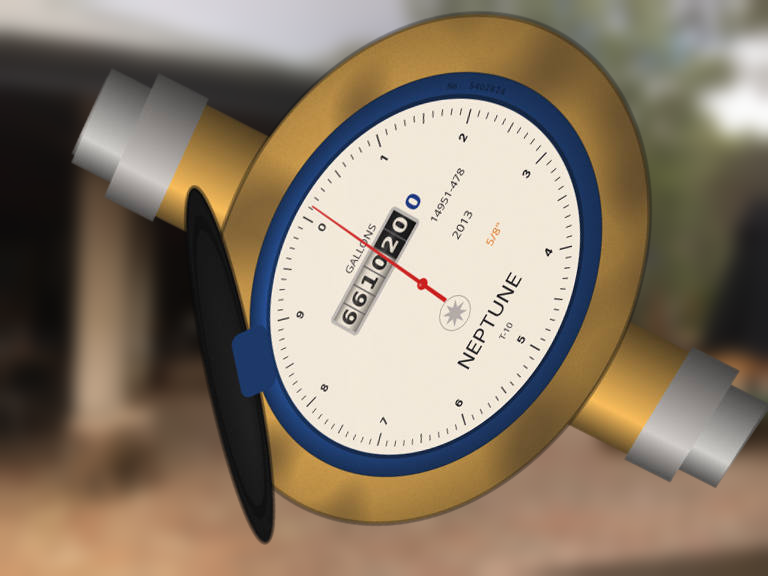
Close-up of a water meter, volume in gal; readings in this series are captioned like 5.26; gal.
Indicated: 6610200.1; gal
